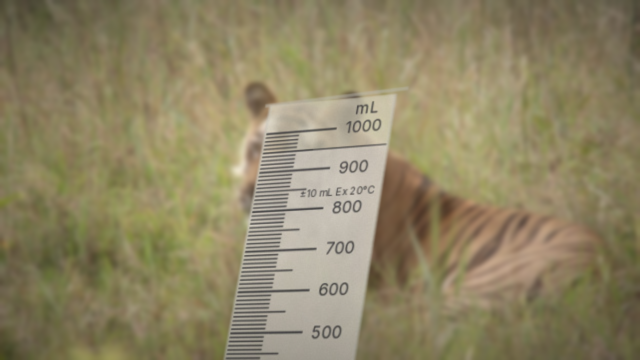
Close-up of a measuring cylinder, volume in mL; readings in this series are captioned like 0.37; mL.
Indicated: 950; mL
